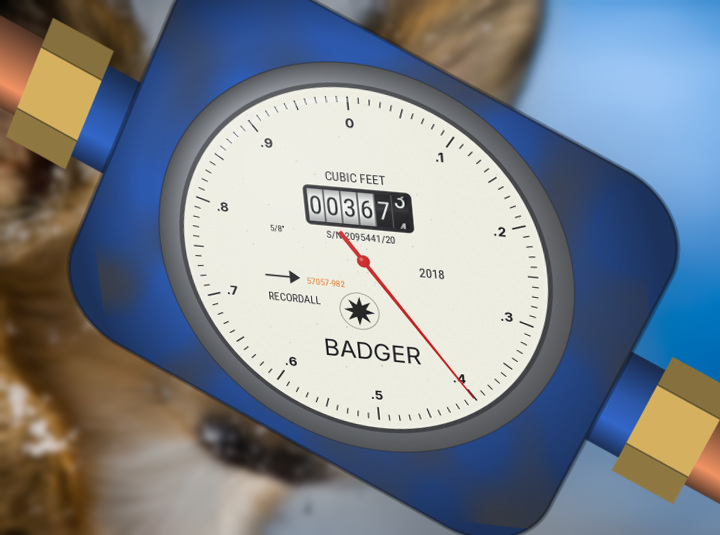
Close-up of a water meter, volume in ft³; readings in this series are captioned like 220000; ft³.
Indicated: 3673.40; ft³
